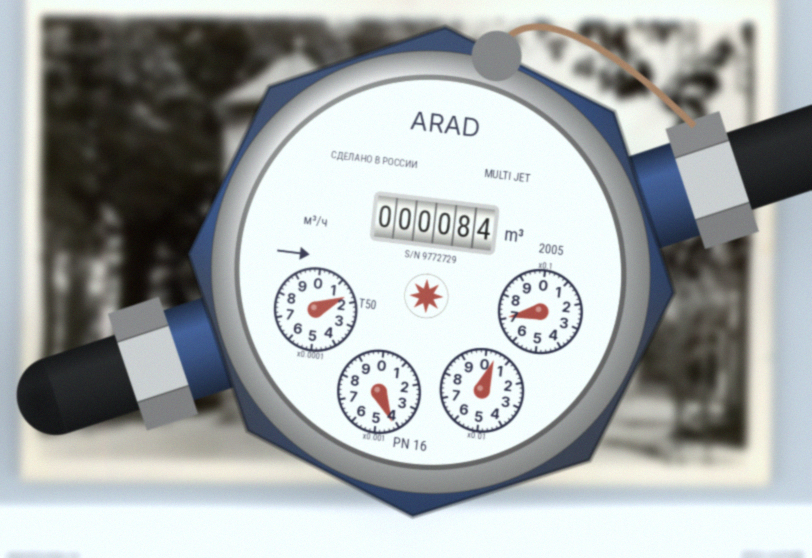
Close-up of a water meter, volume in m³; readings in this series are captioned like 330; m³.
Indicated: 84.7041; m³
